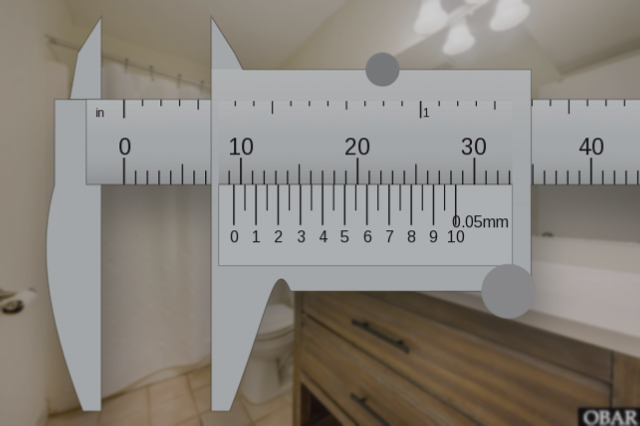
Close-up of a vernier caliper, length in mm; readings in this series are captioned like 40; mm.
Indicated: 9.4; mm
